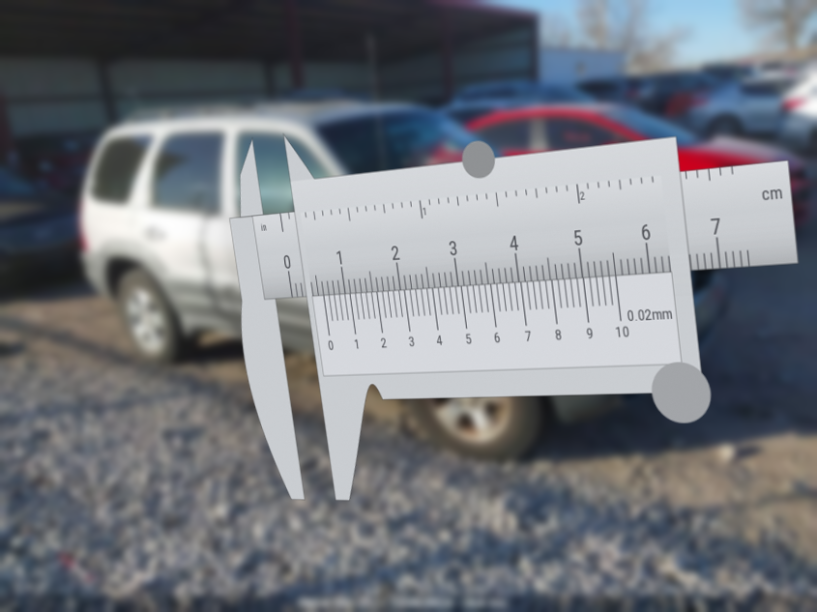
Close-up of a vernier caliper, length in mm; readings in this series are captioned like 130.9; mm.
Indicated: 6.0; mm
